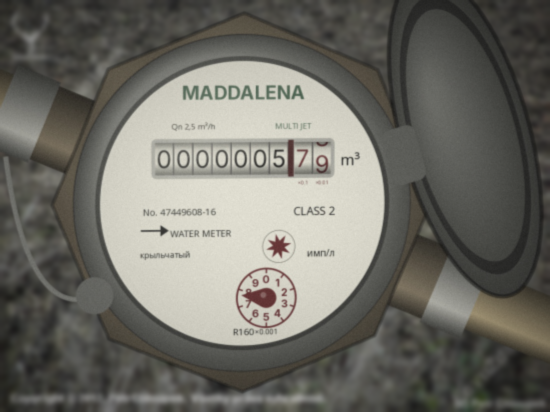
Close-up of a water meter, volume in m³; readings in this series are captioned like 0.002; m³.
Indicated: 5.787; m³
